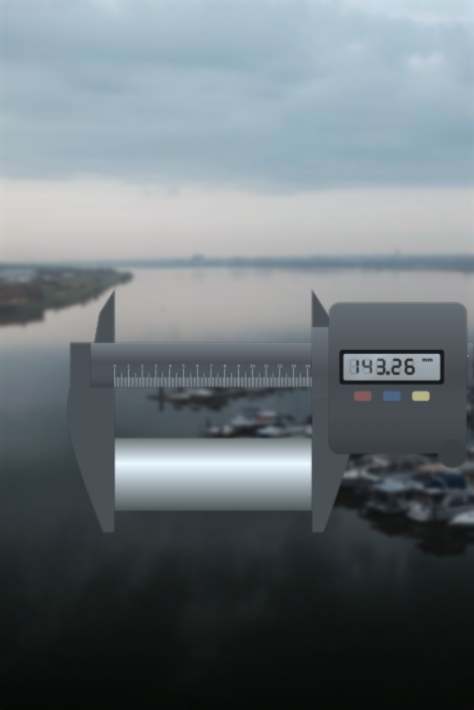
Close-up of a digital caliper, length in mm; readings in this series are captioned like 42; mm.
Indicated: 143.26; mm
